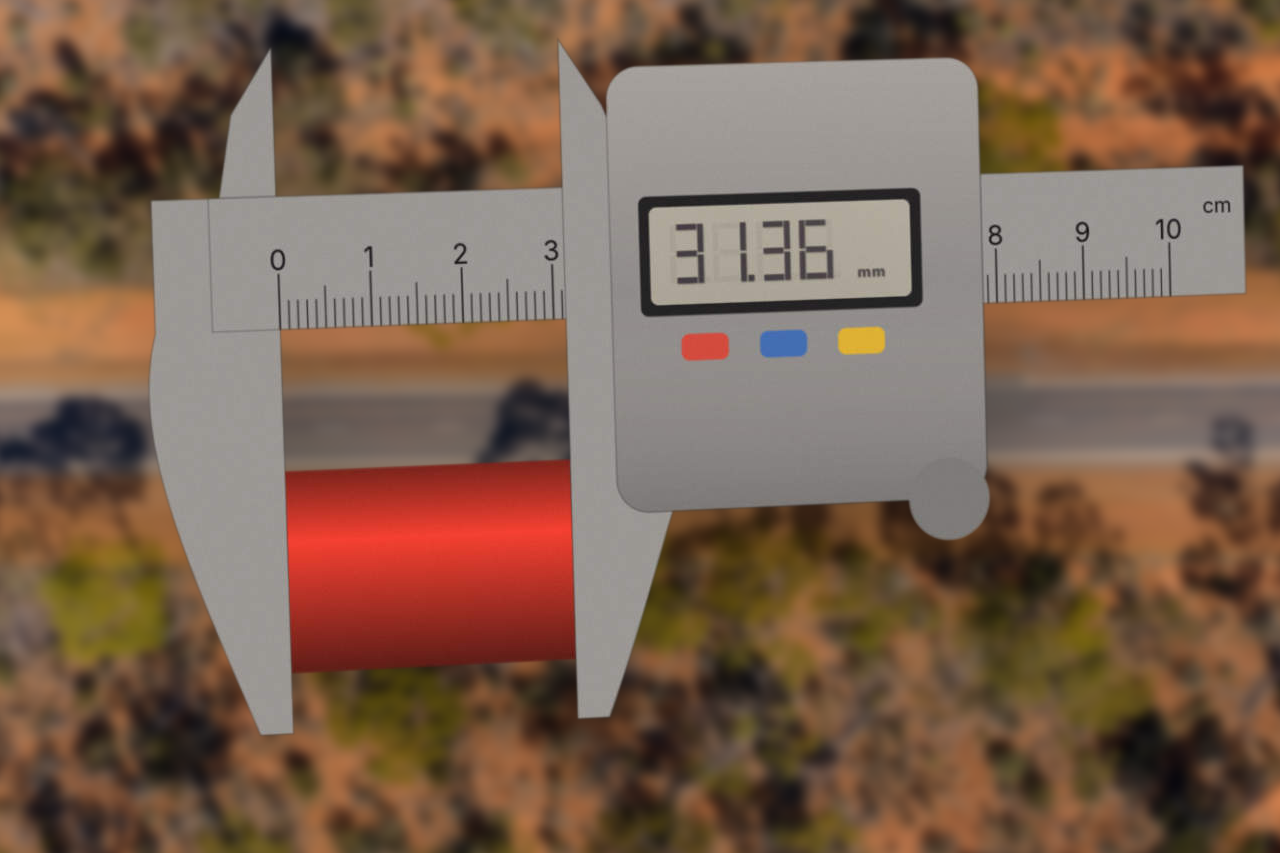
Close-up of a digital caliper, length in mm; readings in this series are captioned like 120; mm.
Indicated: 31.36; mm
